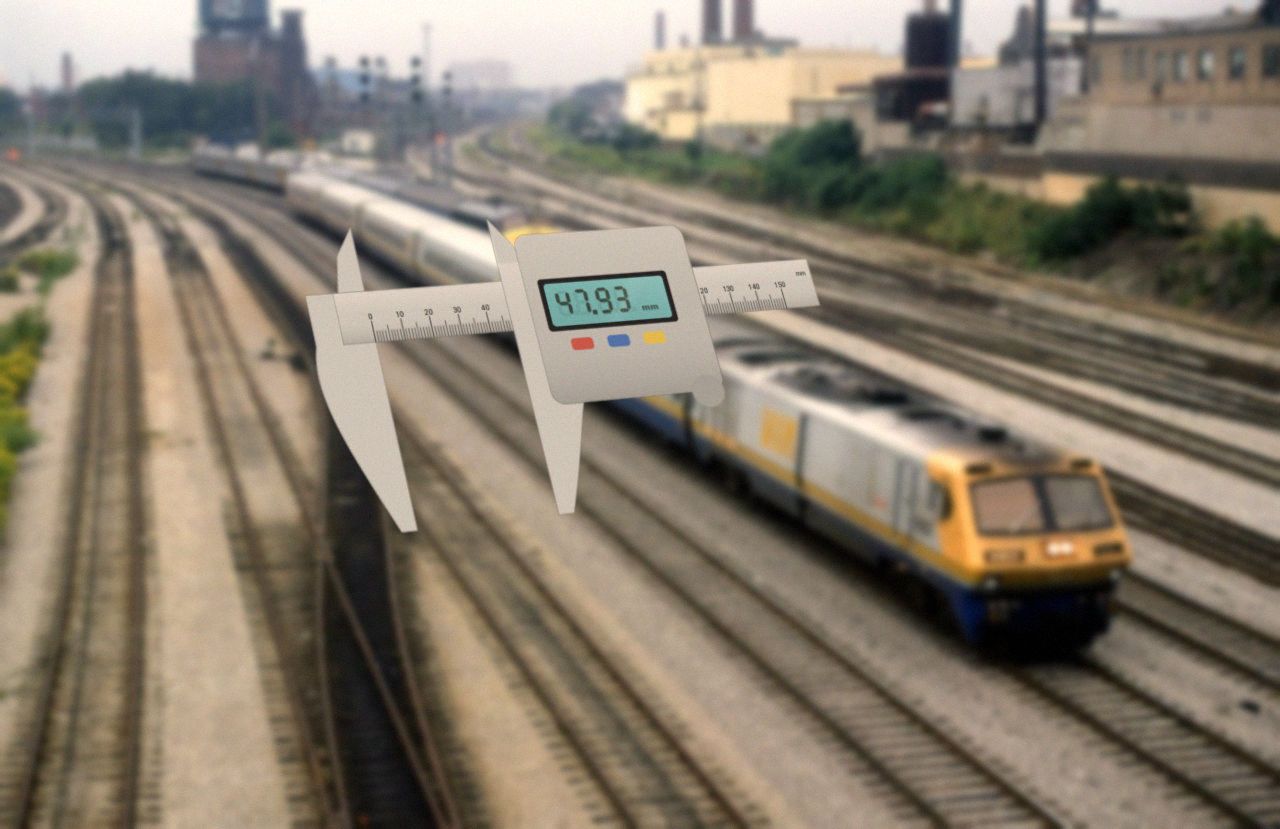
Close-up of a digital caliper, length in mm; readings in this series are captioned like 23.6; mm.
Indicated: 47.93; mm
